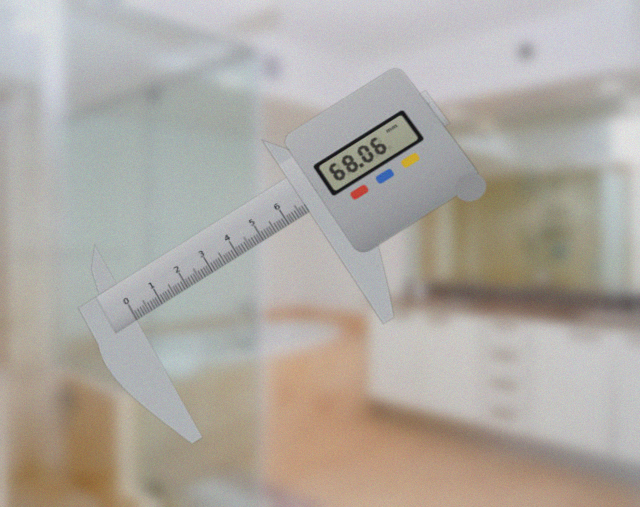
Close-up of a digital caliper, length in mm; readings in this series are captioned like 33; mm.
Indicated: 68.06; mm
